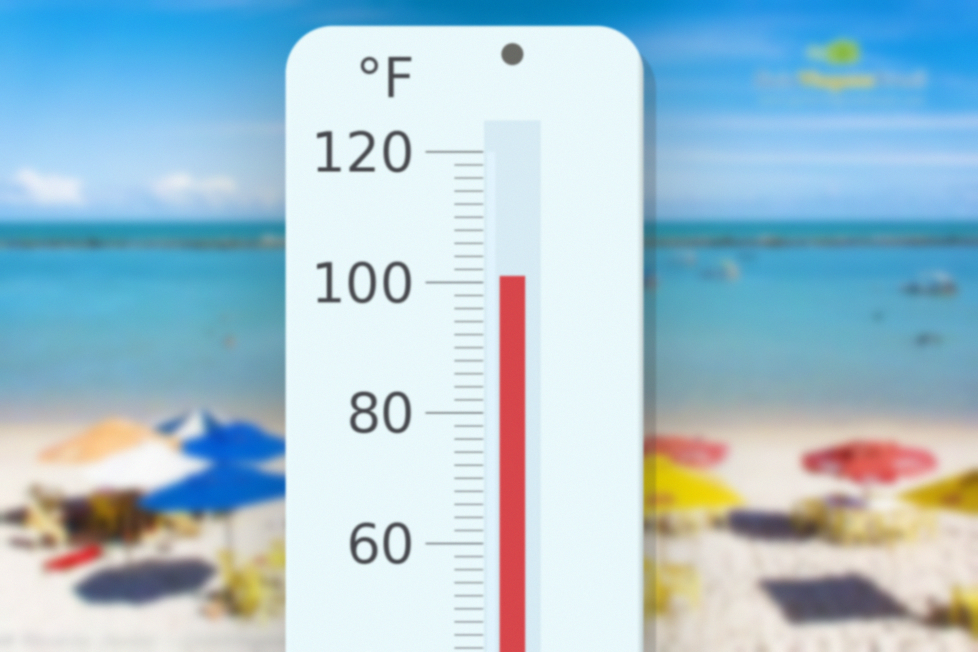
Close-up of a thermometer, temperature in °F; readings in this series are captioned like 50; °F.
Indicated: 101; °F
